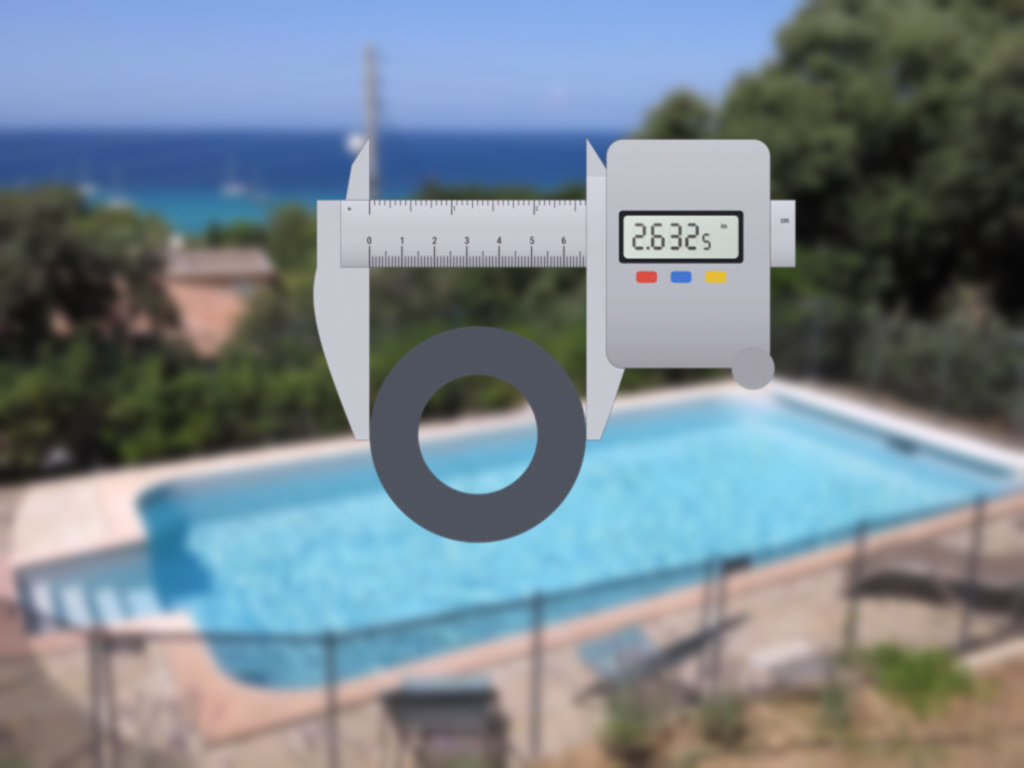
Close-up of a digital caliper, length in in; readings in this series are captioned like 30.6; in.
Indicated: 2.6325; in
